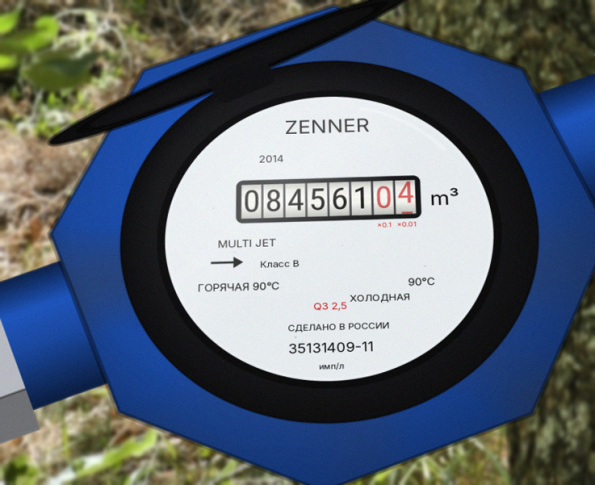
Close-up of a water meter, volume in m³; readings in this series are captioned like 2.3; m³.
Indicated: 84561.04; m³
